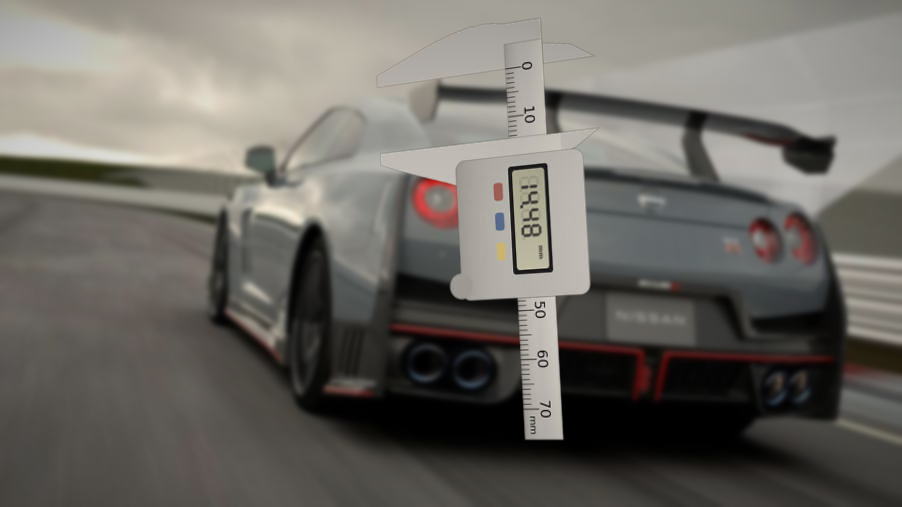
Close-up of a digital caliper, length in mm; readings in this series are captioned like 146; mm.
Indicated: 14.48; mm
